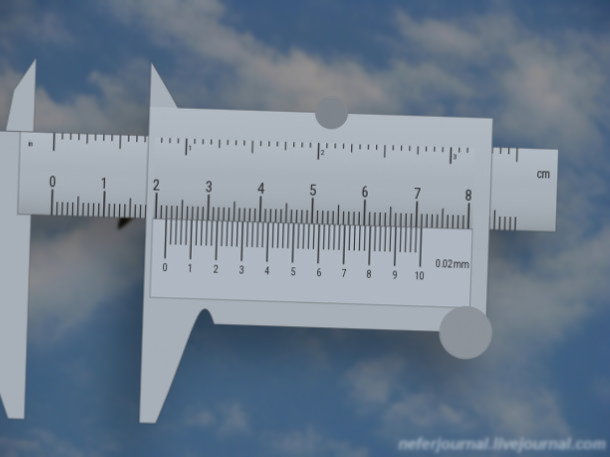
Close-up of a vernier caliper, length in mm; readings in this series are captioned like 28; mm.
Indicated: 22.0; mm
